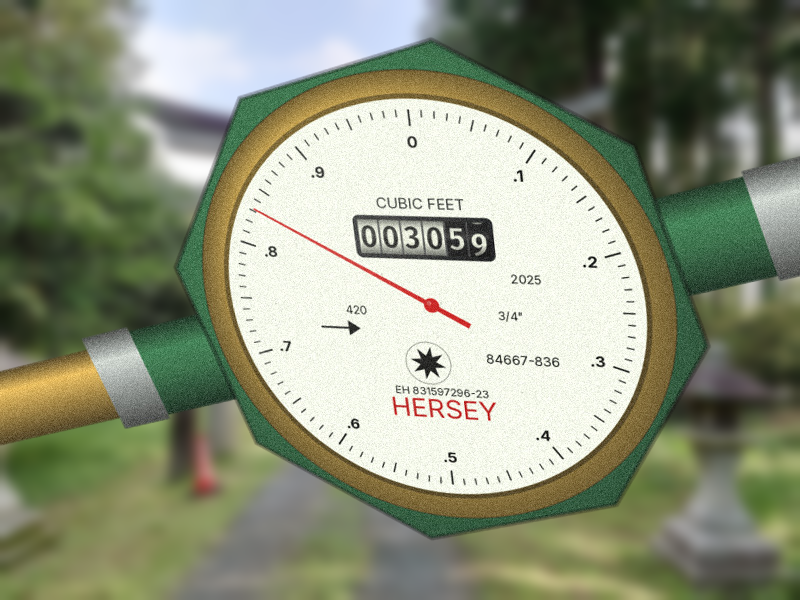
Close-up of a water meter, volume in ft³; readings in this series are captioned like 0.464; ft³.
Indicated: 3058.83; ft³
